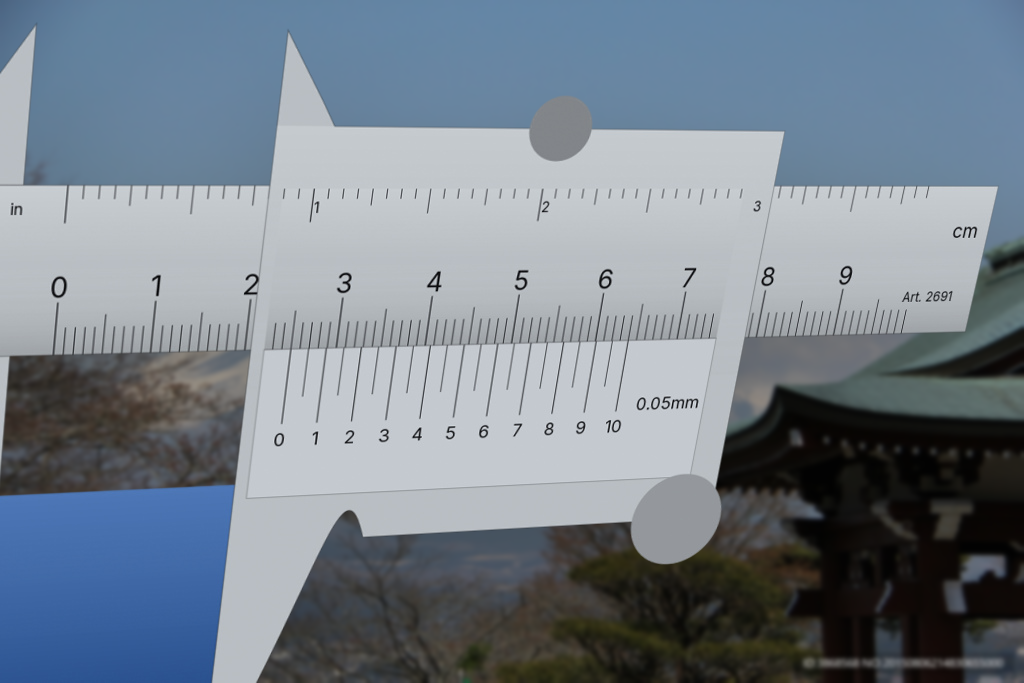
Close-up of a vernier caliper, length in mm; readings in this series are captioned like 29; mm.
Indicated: 25.0; mm
